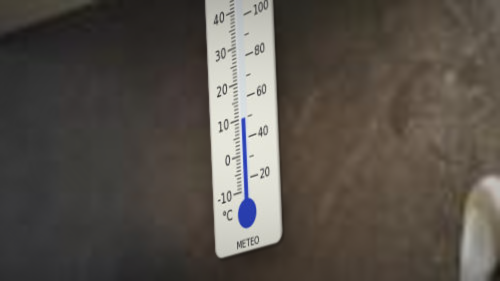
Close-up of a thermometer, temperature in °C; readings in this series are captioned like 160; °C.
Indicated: 10; °C
